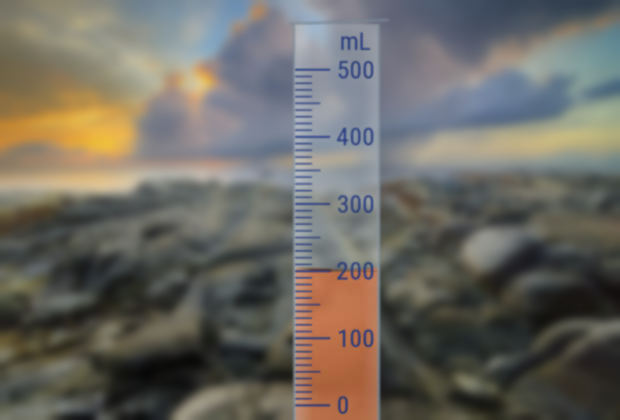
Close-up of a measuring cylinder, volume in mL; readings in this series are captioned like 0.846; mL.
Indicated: 200; mL
